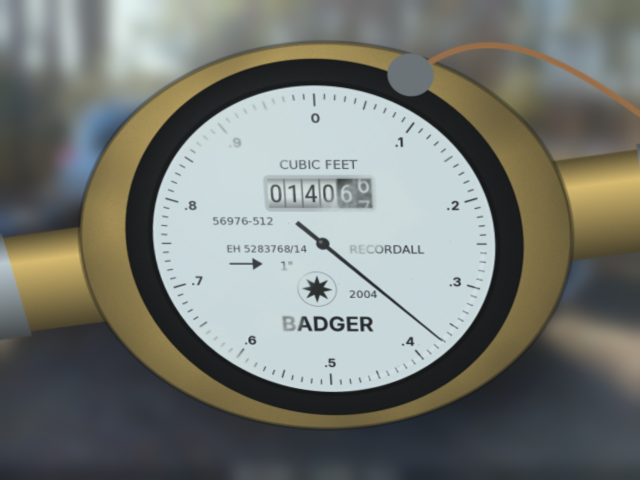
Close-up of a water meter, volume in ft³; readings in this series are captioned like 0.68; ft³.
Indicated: 14066.37; ft³
